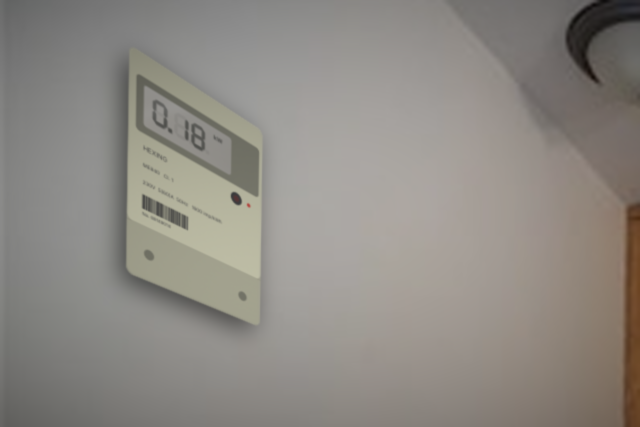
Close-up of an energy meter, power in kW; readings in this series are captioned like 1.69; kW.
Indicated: 0.18; kW
